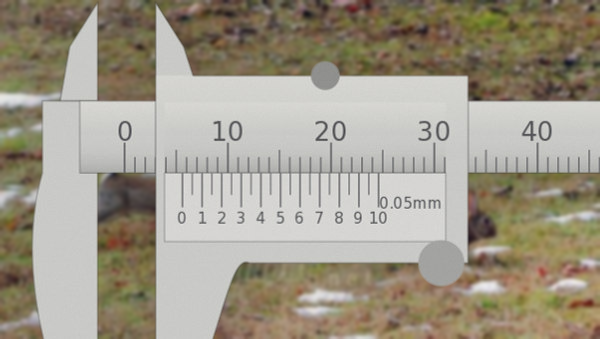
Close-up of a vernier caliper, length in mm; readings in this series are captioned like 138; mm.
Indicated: 5.6; mm
